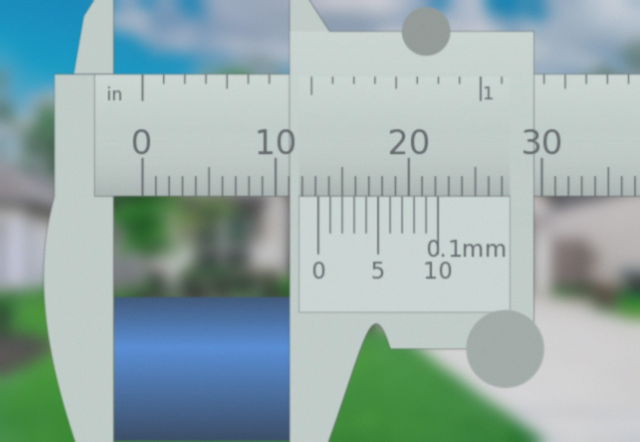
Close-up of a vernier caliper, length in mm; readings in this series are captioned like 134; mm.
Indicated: 13.2; mm
